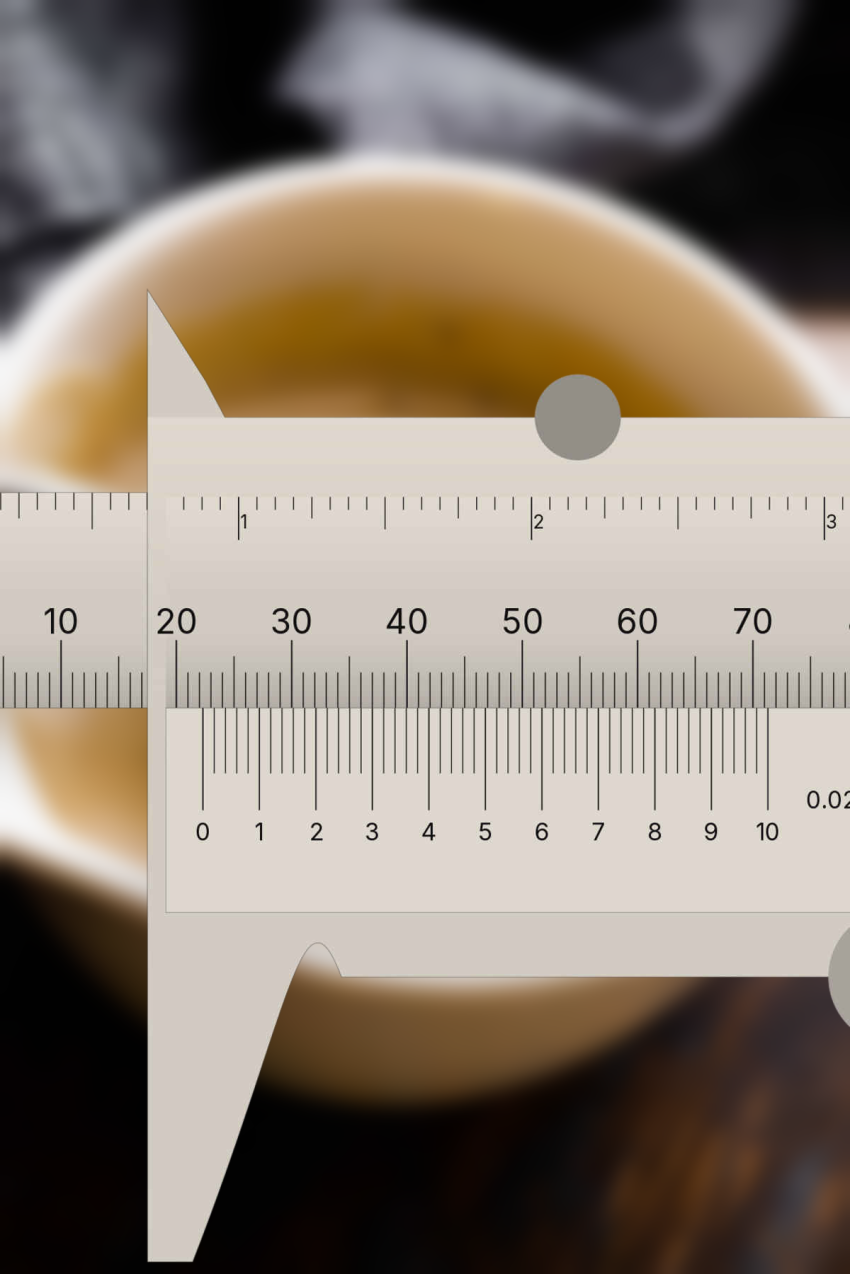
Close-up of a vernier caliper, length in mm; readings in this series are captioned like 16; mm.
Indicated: 22.3; mm
